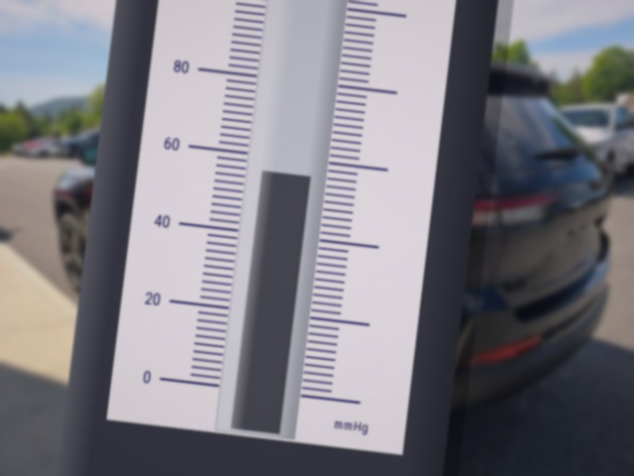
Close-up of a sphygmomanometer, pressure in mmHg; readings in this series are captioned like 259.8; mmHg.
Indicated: 56; mmHg
